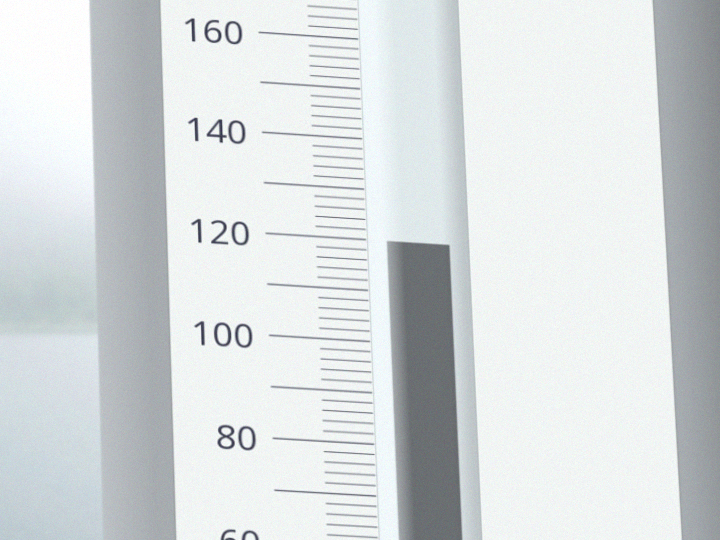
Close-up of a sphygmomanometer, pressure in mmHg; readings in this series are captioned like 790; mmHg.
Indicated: 120; mmHg
